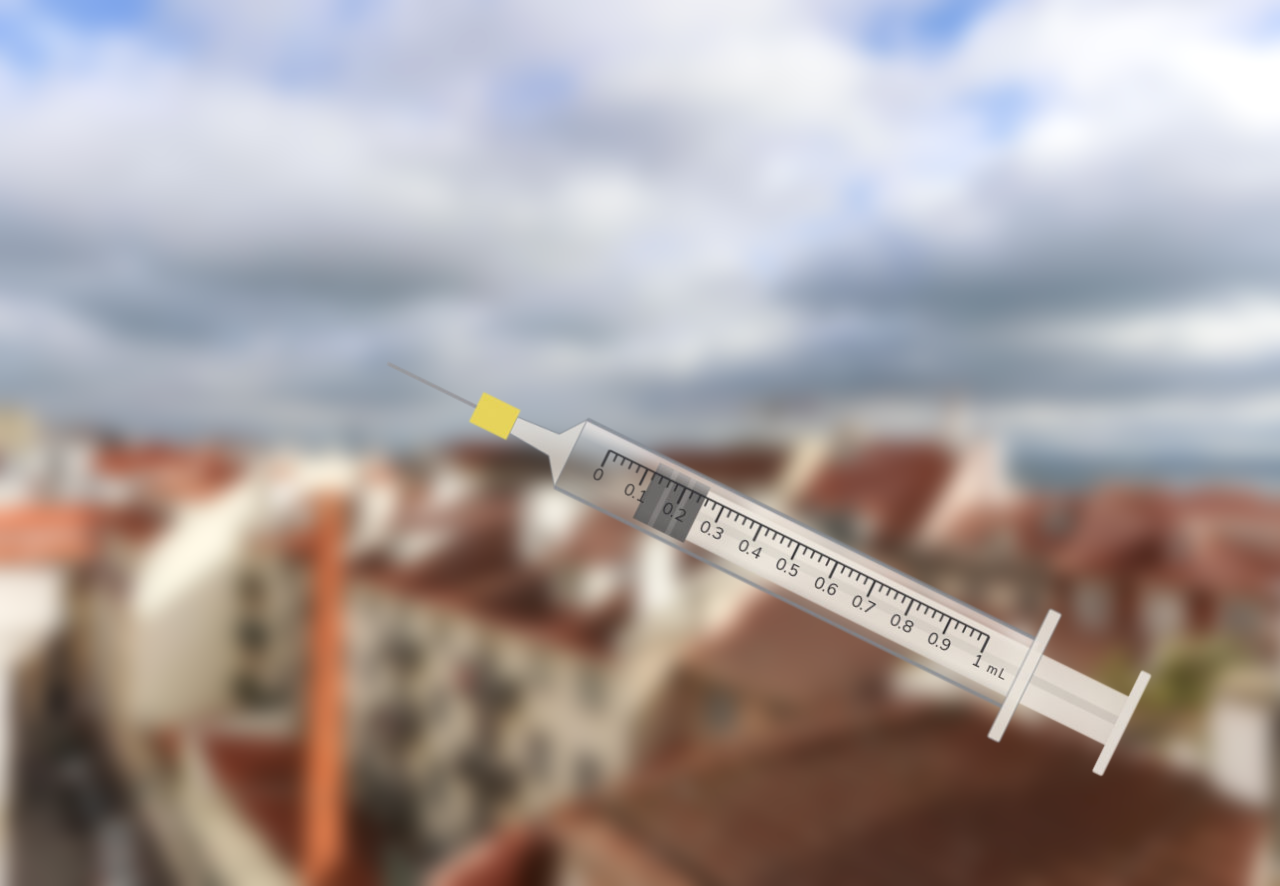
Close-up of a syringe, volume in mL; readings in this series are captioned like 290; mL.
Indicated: 0.12; mL
